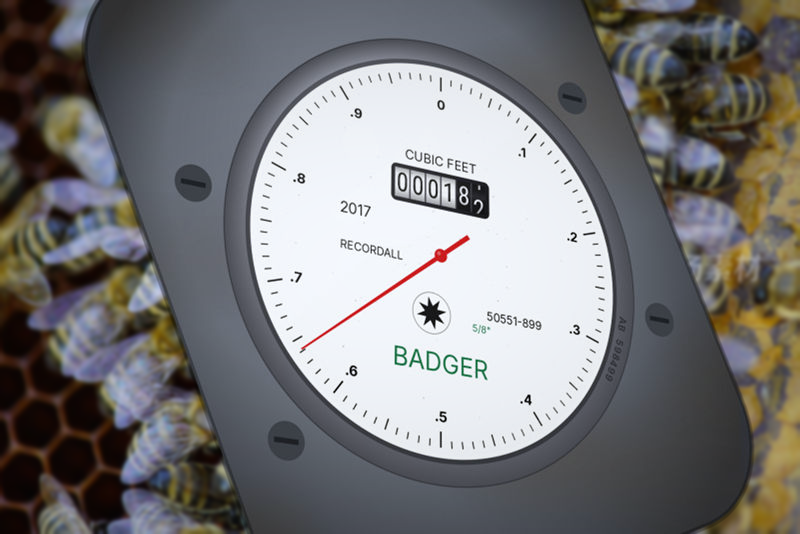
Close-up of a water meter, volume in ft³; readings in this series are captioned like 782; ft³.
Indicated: 181.64; ft³
